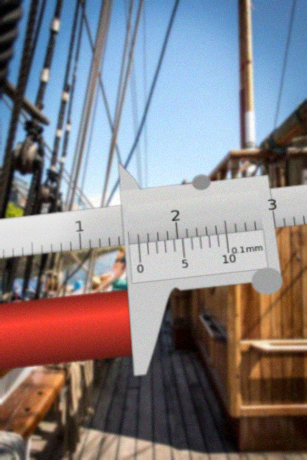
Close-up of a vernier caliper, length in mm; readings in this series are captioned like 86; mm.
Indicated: 16.0; mm
